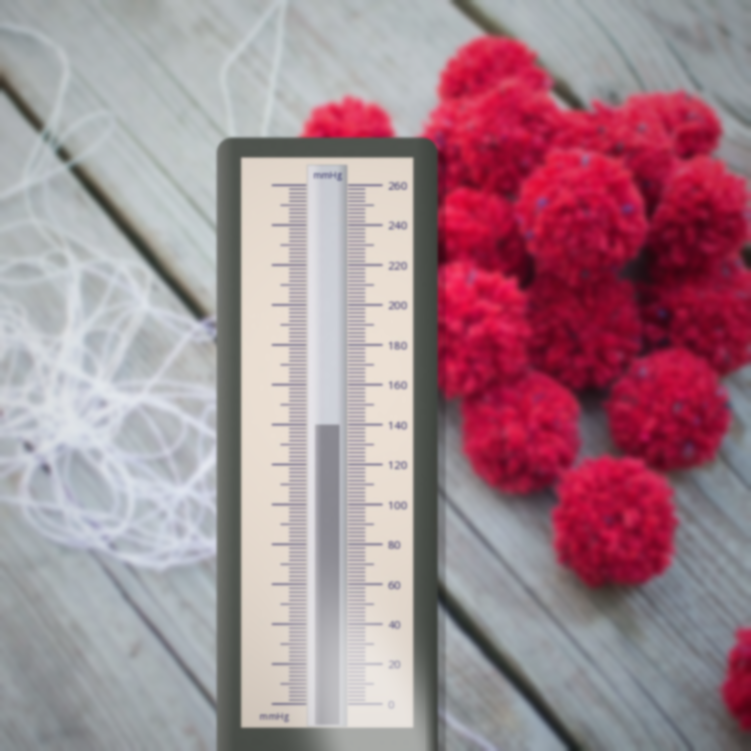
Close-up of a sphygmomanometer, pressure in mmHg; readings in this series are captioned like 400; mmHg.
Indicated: 140; mmHg
